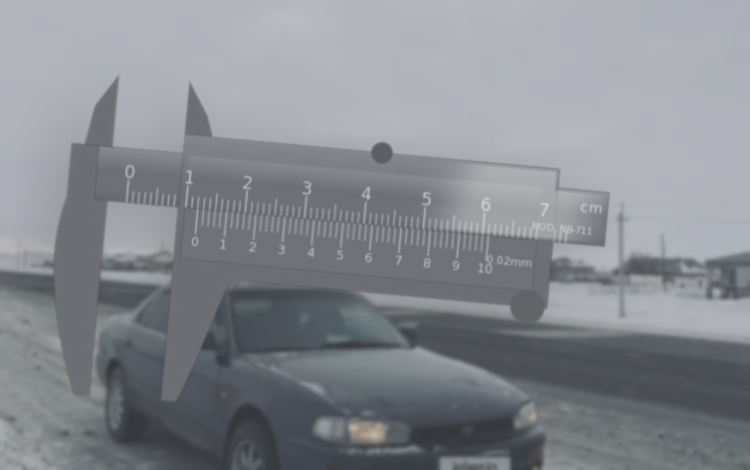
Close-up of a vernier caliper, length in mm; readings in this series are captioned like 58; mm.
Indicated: 12.0; mm
